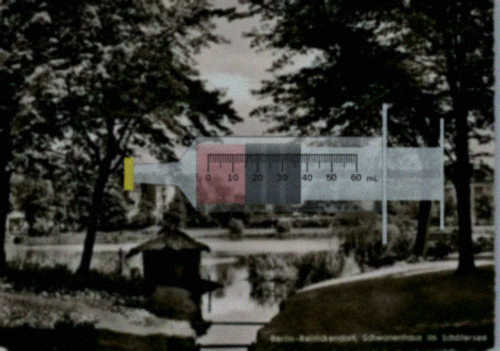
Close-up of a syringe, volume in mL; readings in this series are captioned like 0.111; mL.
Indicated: 15; mL
